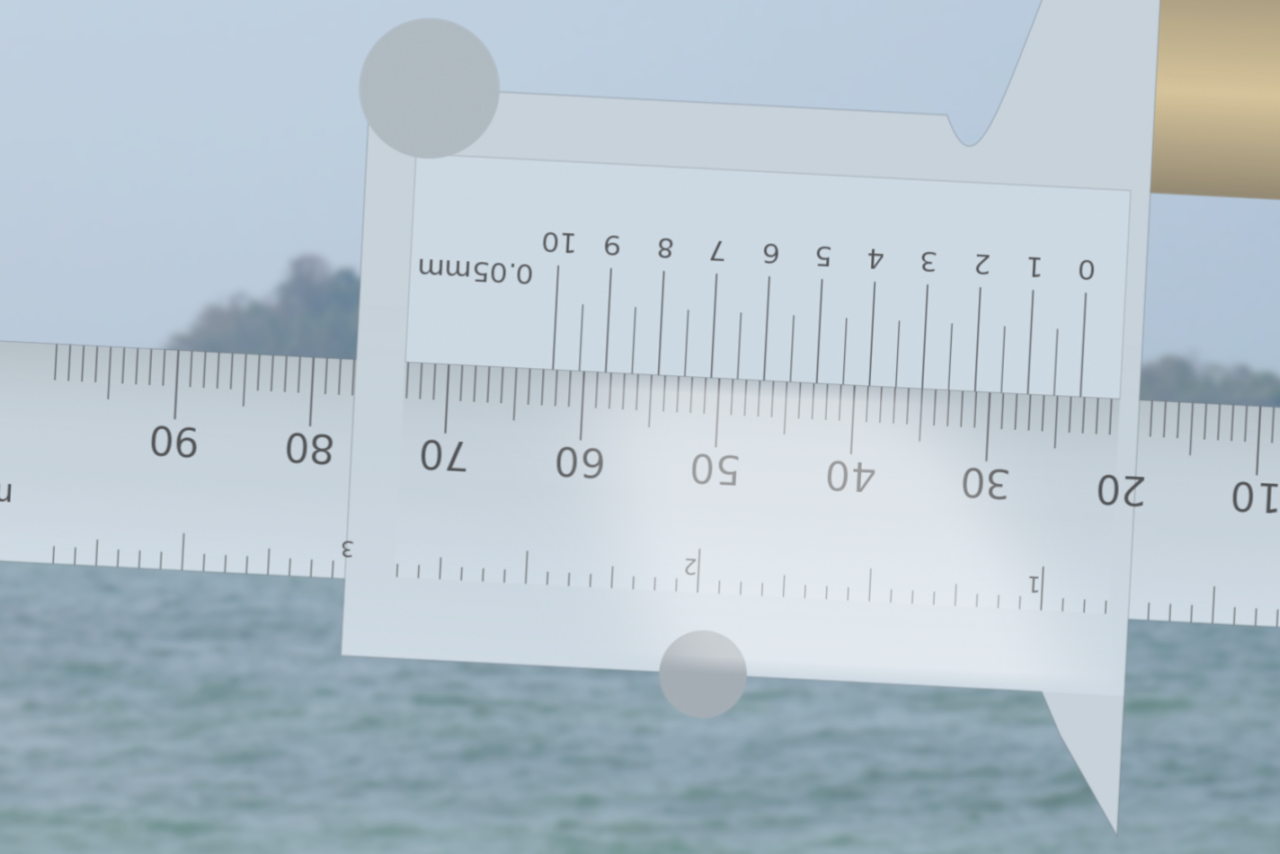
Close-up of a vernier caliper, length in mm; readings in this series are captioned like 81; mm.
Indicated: 23.3; mm
